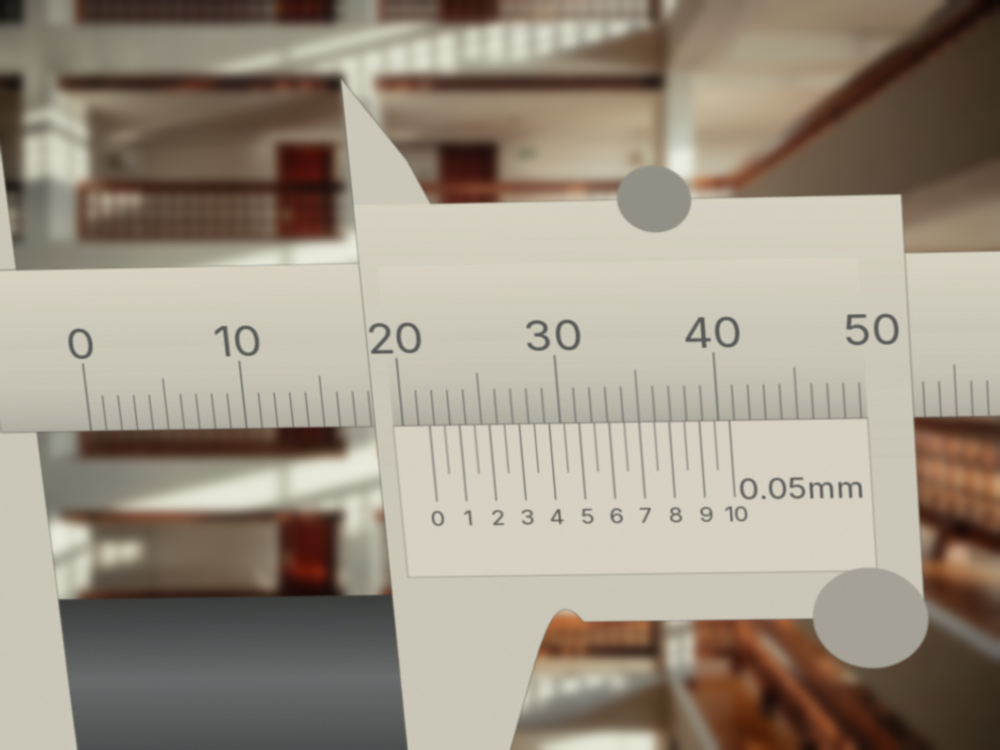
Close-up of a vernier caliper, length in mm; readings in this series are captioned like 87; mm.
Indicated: 21.7; mm
